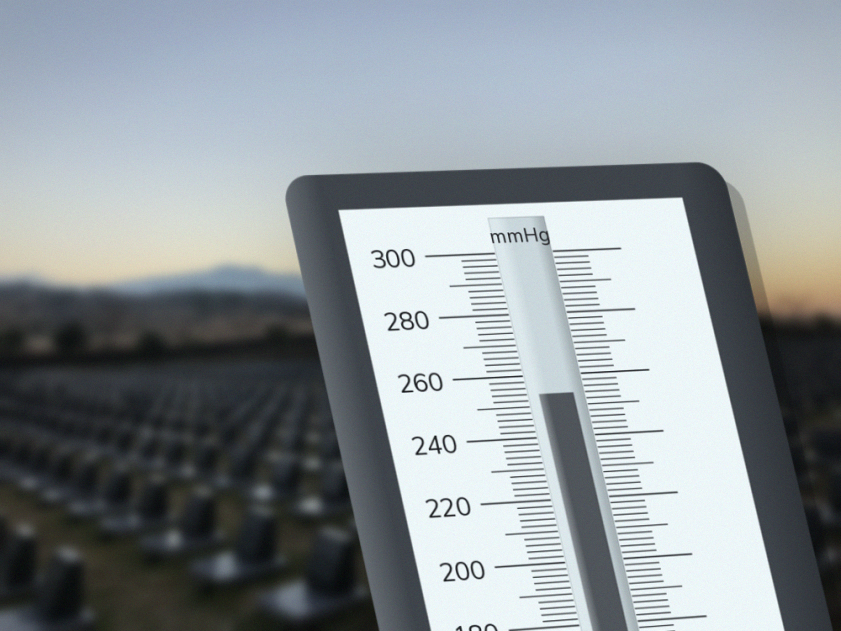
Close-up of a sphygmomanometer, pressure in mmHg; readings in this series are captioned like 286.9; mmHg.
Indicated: 254; mmHg
